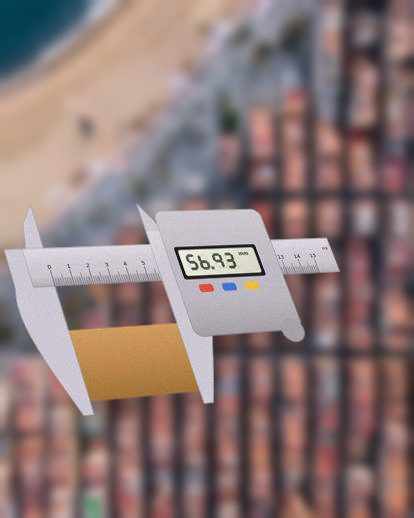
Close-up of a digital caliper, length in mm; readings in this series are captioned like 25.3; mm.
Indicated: 56.93; mm
